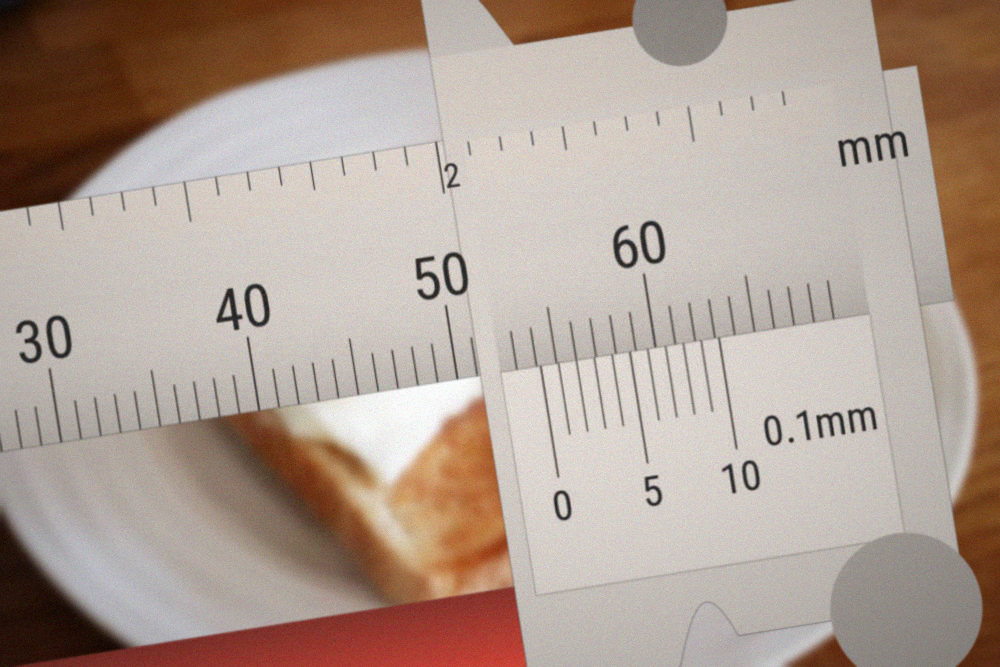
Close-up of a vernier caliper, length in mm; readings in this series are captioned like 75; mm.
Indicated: 54.2; mm
